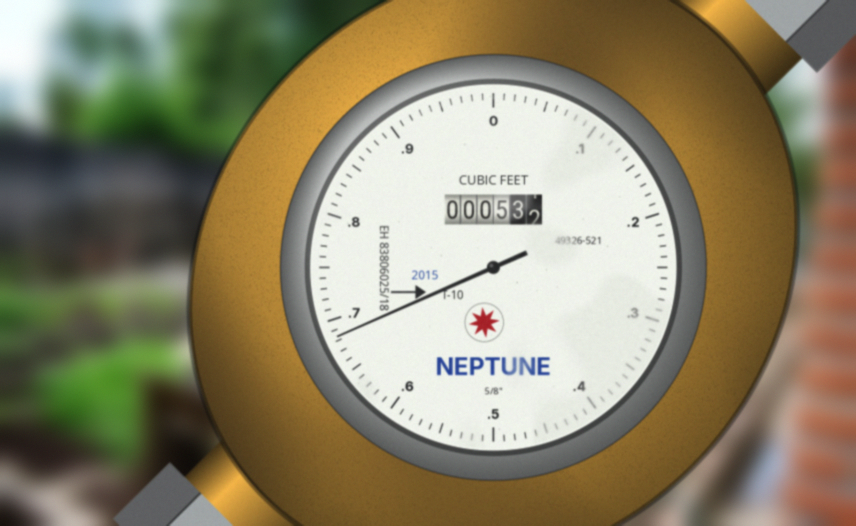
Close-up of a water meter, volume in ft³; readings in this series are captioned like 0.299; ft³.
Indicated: 531.68; ft³
